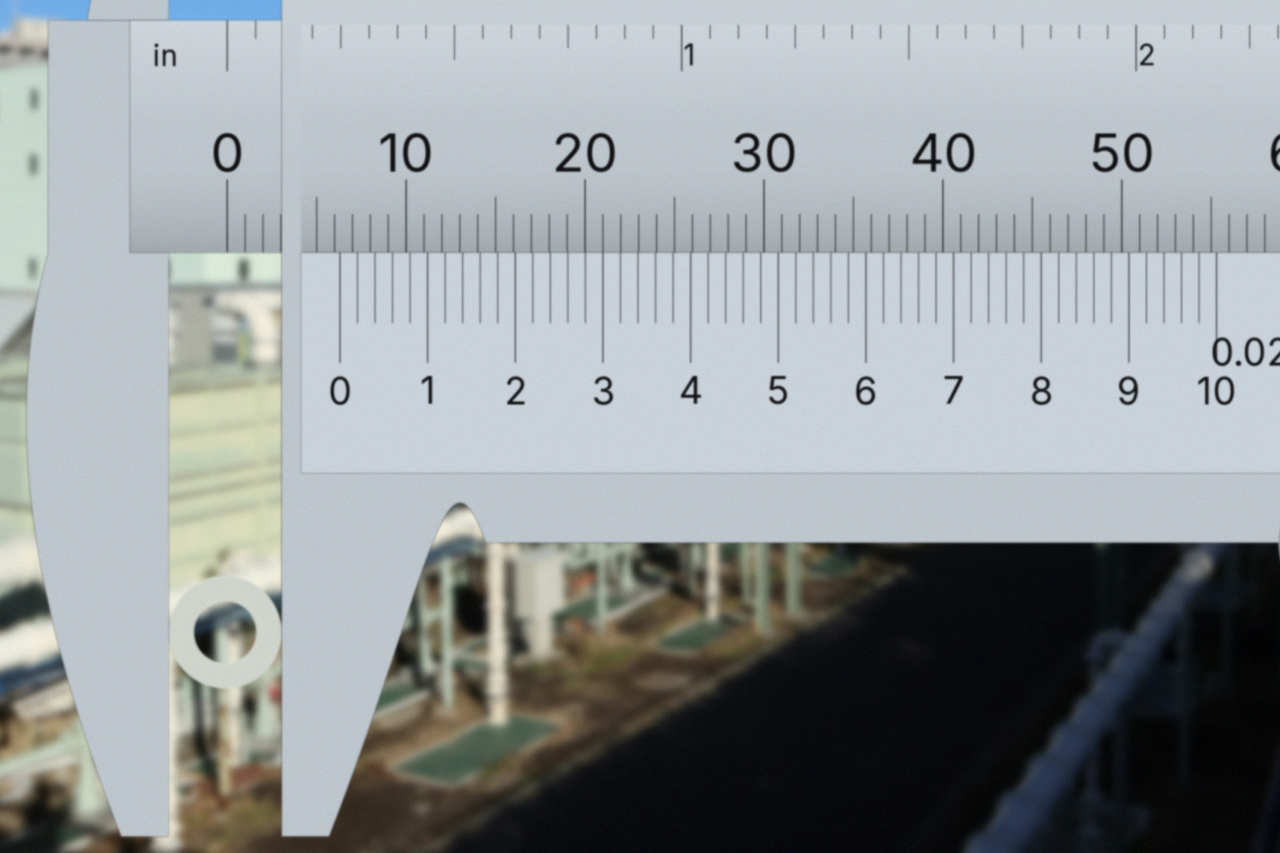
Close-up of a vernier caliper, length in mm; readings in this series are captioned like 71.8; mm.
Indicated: 6.3; mm
